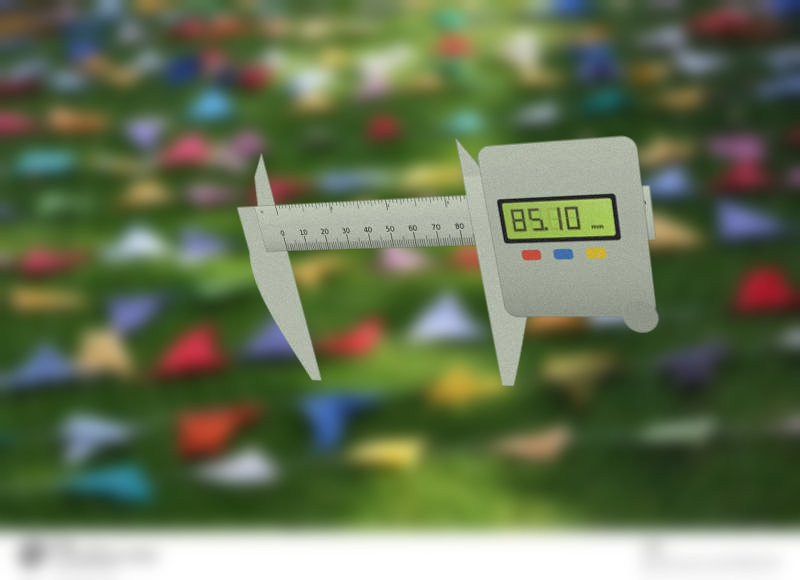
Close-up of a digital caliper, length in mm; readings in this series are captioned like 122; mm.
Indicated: 85.10; mm
